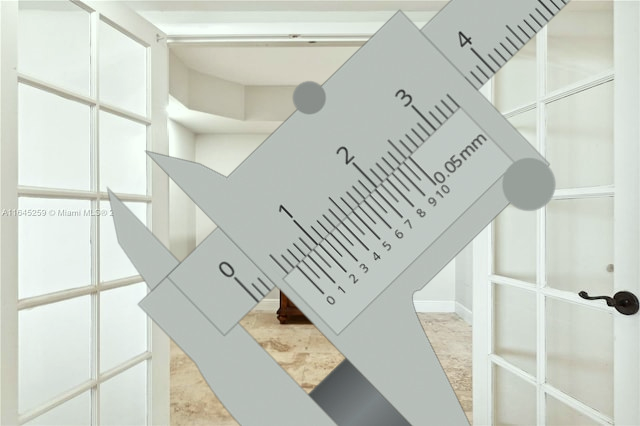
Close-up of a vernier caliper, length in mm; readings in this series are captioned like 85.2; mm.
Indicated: 6.4; mm
